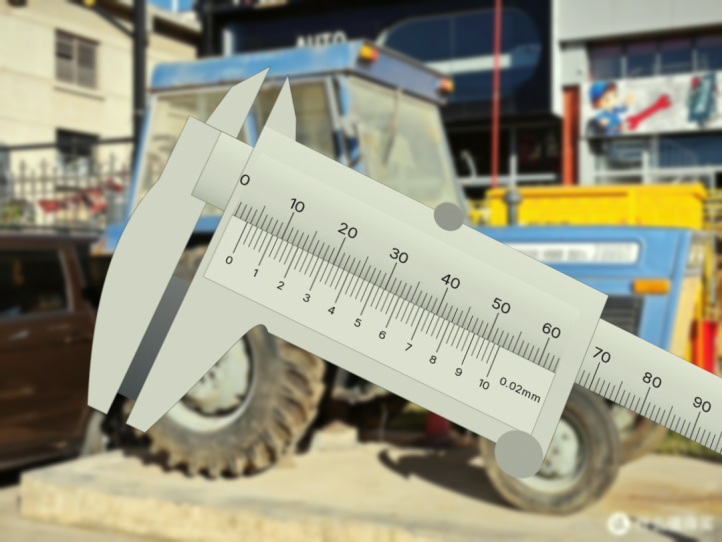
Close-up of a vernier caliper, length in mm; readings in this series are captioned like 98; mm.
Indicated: 3.4; mm
